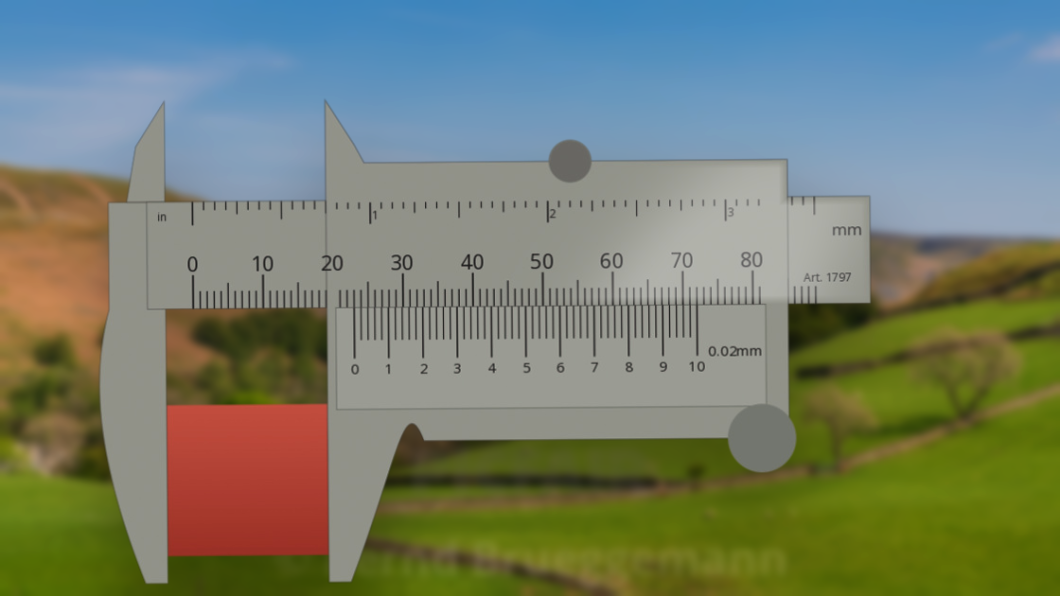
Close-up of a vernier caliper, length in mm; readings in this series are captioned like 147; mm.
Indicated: 23.0; mm
